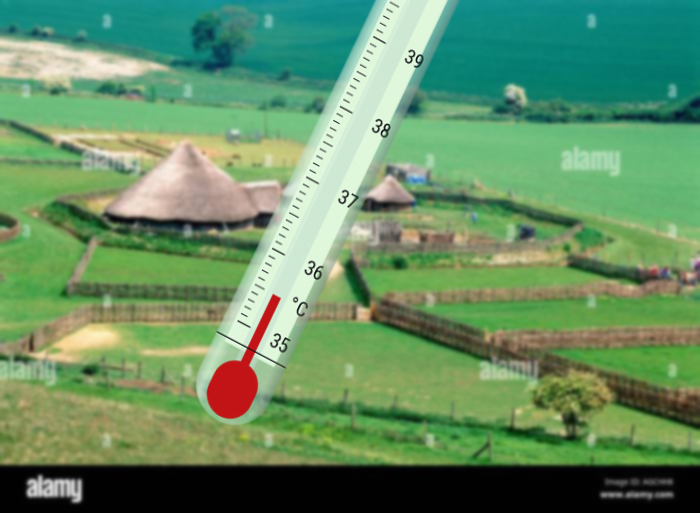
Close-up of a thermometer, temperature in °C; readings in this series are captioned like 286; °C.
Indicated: 35.5; °C
